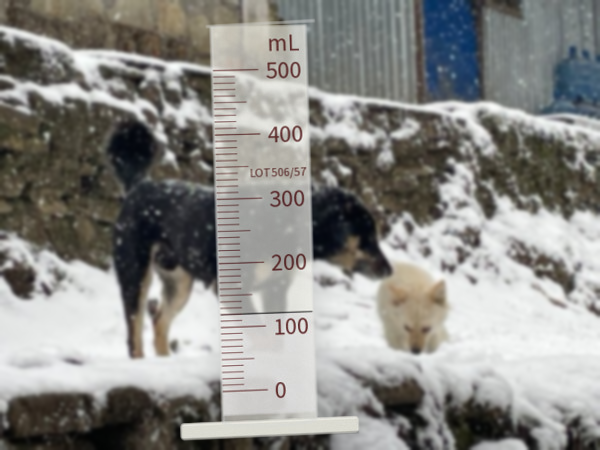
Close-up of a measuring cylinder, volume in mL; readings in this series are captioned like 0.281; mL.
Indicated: 120; mL
